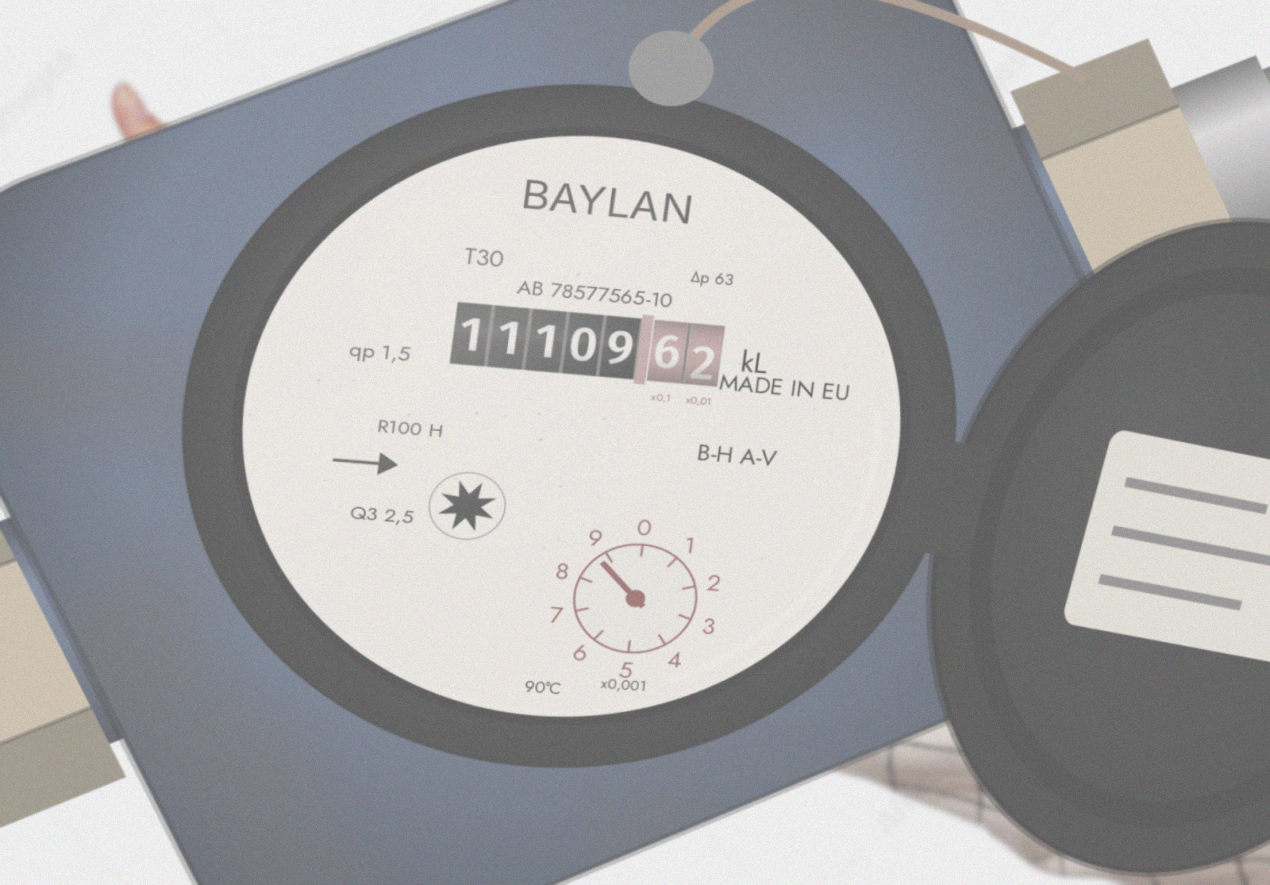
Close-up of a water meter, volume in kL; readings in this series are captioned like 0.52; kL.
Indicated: 11109.618; kL
